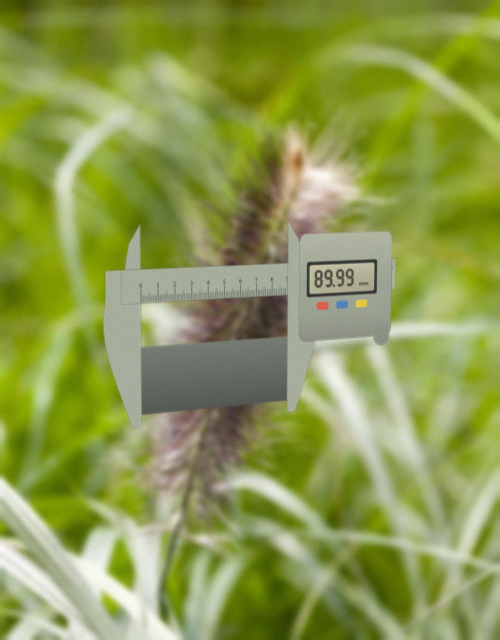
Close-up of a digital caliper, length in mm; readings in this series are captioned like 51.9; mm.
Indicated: 89.99; mm
